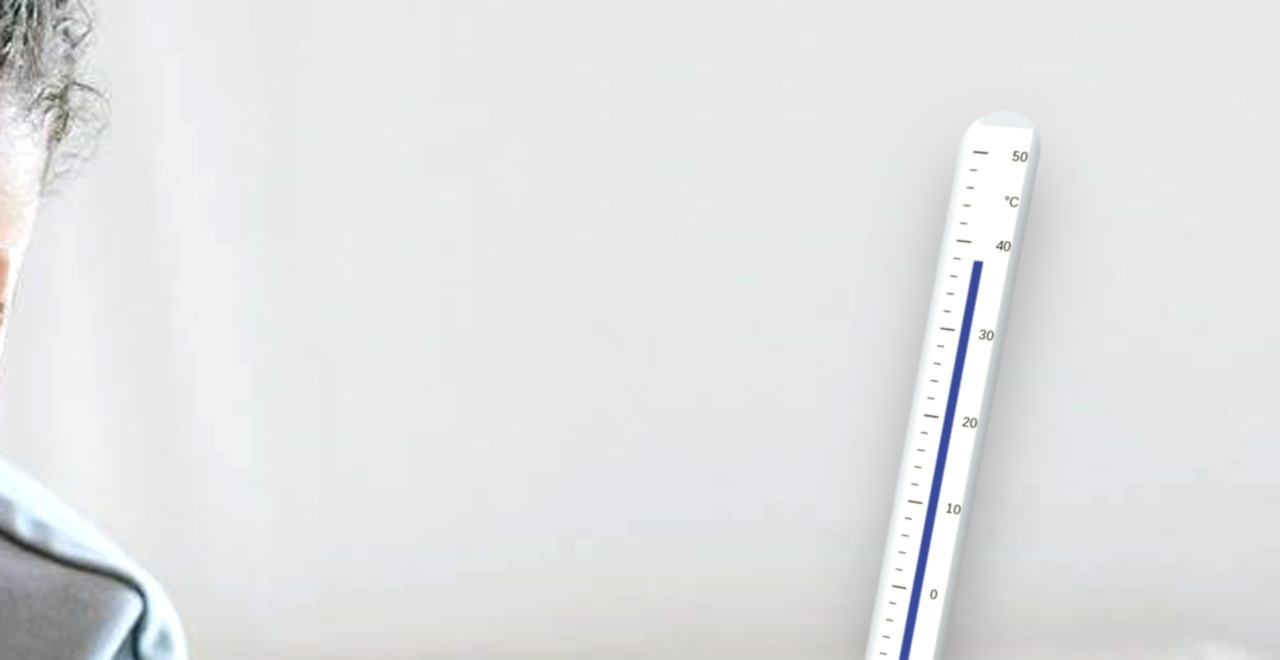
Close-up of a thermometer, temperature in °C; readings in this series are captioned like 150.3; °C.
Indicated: 38; °C
